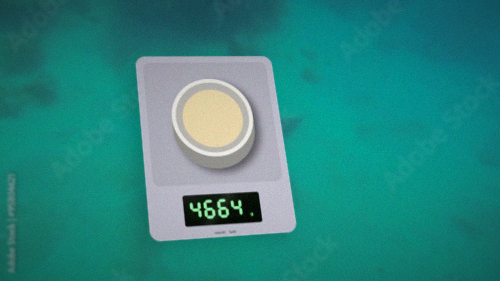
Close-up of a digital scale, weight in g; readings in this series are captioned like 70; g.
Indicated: 4664; g
